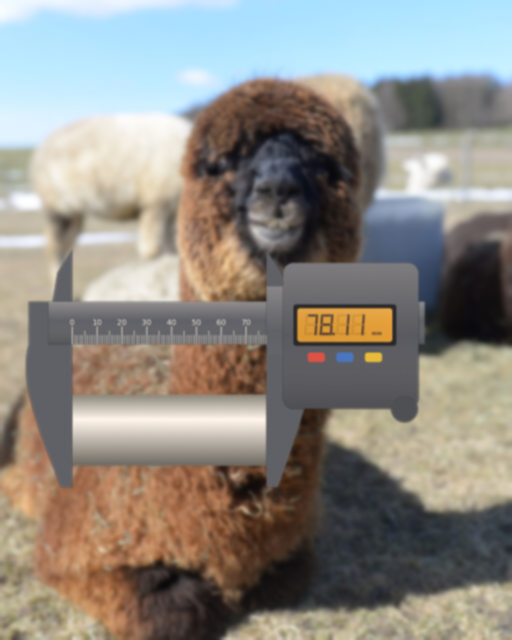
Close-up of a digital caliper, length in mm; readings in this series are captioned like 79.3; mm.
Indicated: 78.11; mm
